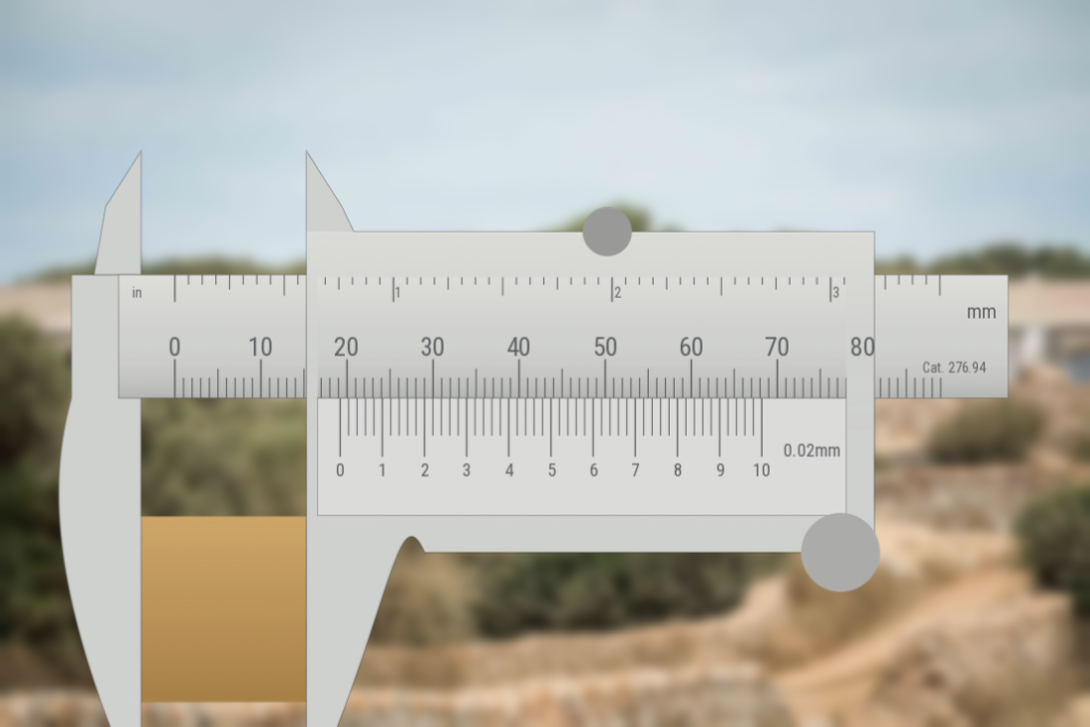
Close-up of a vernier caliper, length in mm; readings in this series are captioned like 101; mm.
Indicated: 19.2; mm
